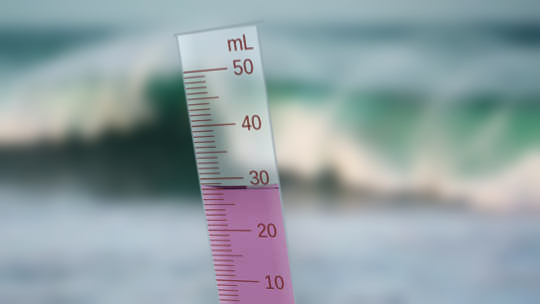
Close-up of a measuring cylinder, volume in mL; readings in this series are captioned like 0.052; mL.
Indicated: 28; mL
